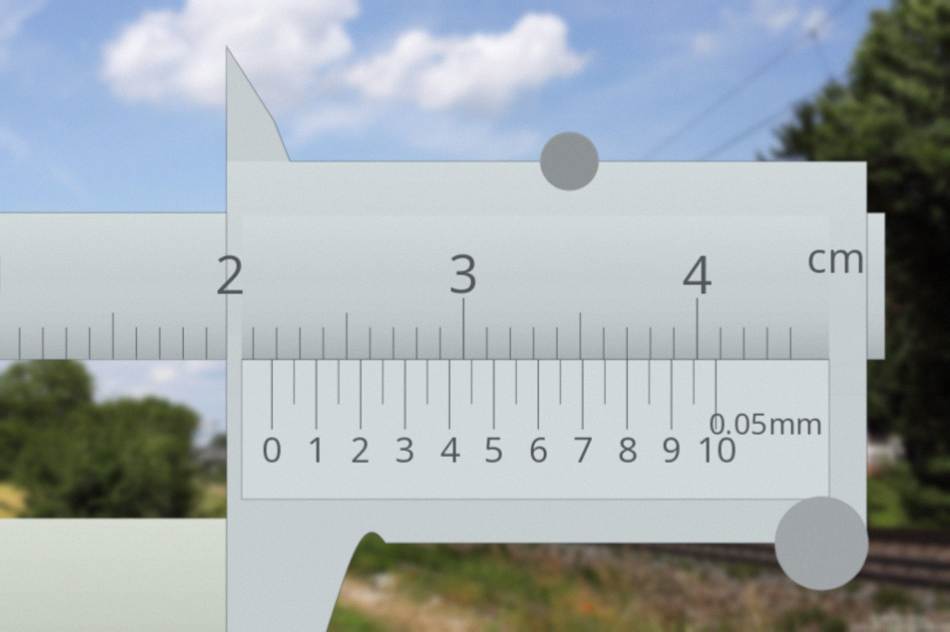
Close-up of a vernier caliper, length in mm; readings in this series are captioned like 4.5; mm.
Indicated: 21.8; mm
